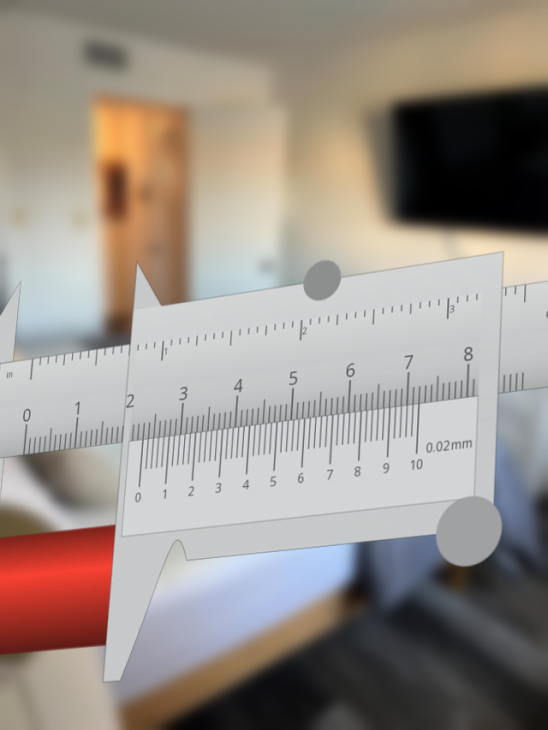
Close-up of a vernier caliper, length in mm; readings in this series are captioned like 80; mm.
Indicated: 23.0; mm
